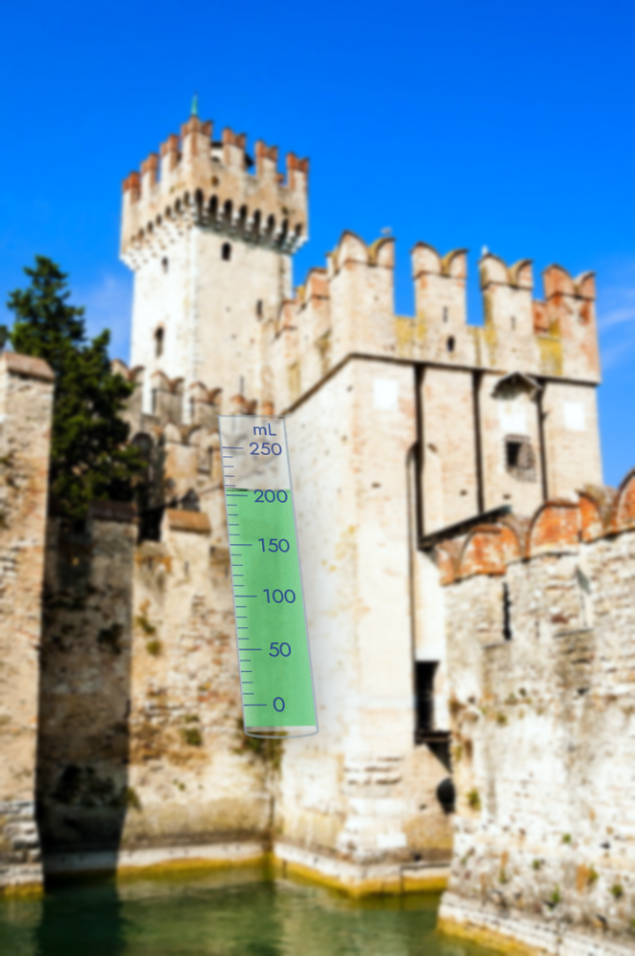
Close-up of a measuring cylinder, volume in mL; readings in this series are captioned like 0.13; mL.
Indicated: 205; mL
